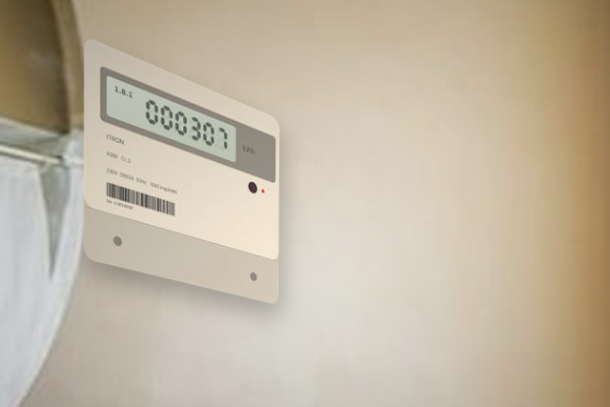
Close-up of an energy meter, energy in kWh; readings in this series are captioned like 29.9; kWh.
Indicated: 307; kWh
